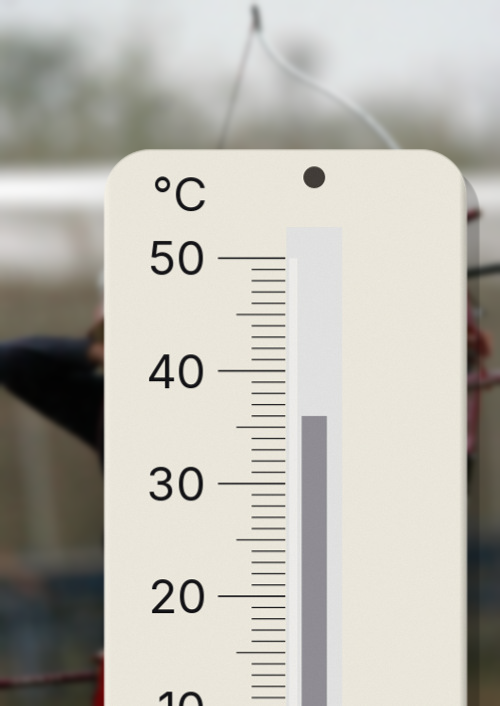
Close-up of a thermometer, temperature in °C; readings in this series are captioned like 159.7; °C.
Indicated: 36; °C
